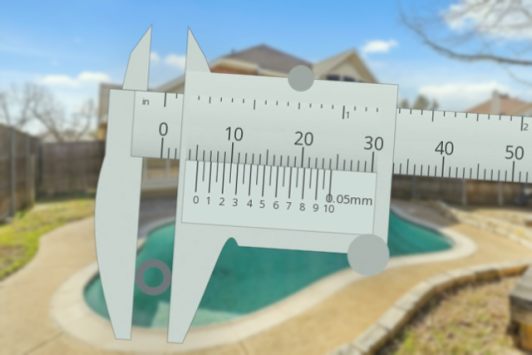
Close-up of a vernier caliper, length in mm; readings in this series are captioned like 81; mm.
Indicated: 5.2; mm
